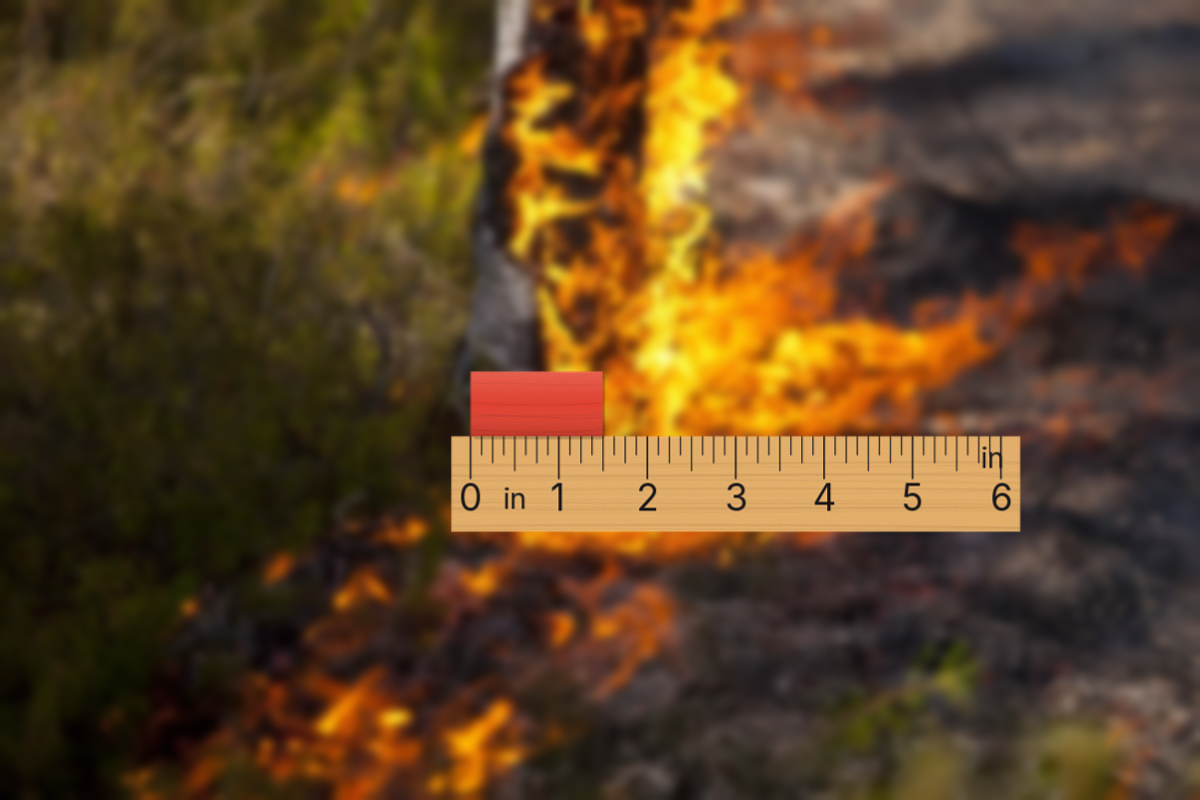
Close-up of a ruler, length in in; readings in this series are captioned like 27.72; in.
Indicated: 1.5; in
